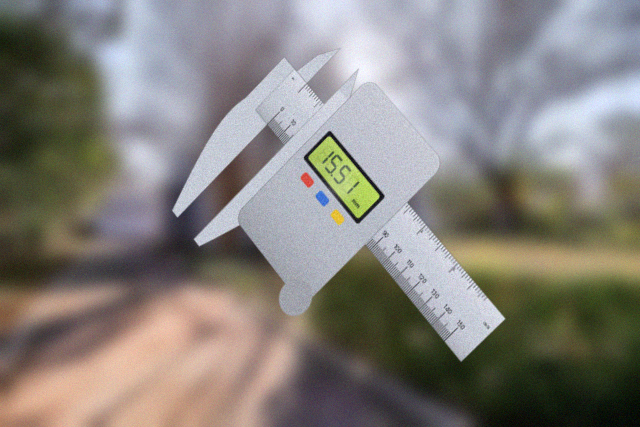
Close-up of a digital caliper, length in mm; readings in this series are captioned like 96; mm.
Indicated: 15.51; mm
